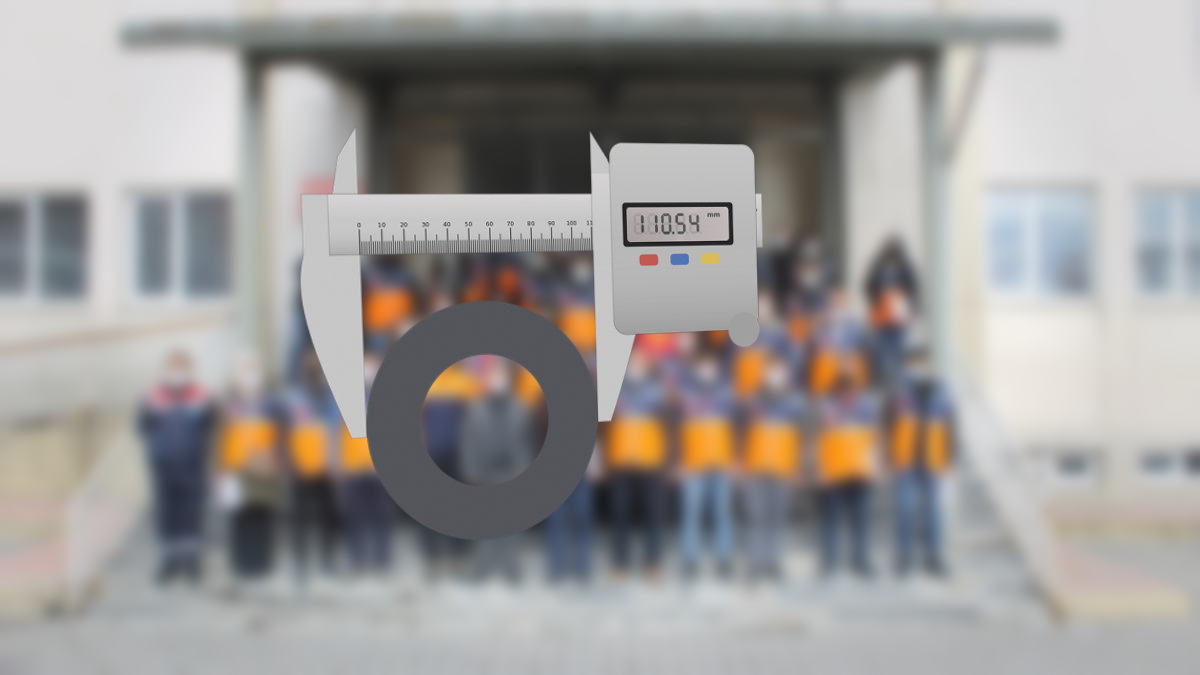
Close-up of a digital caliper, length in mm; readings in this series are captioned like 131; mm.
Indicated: 110.54; mm
